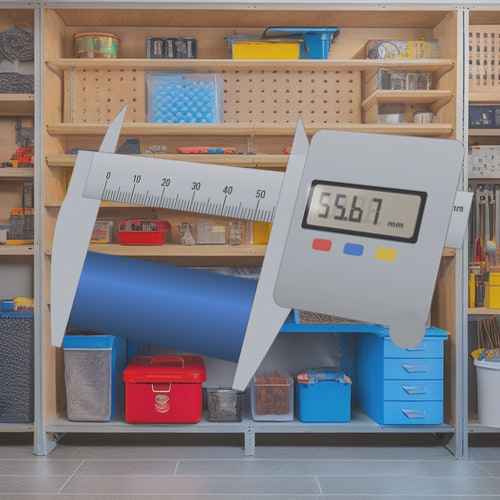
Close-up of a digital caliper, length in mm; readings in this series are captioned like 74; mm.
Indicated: 55.67; mm
